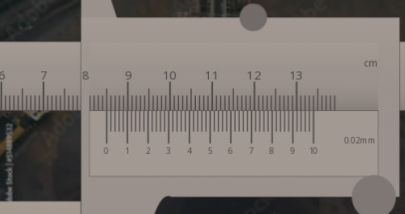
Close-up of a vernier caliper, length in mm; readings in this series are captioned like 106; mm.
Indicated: 85.0; mm
